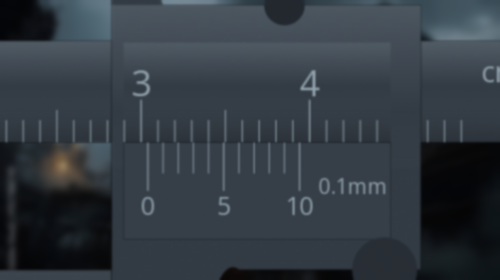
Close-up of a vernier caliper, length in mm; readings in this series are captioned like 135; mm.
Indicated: 30.4; mm
